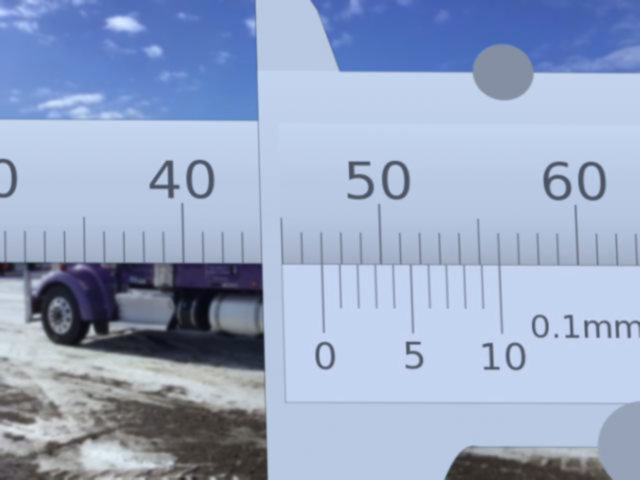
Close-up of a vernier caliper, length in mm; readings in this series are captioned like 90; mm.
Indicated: 47.0; mm
